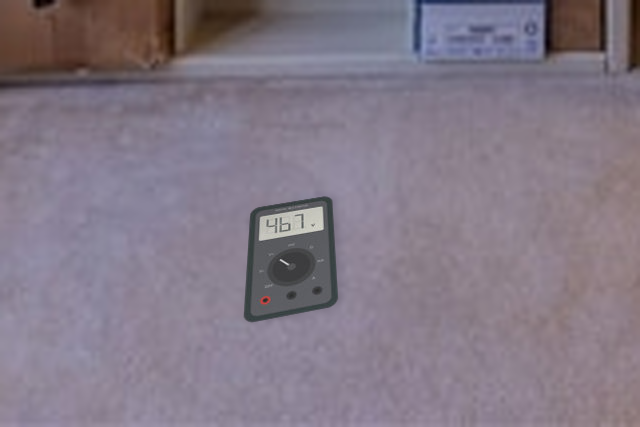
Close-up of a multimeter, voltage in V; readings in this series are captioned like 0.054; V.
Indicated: 467; V
